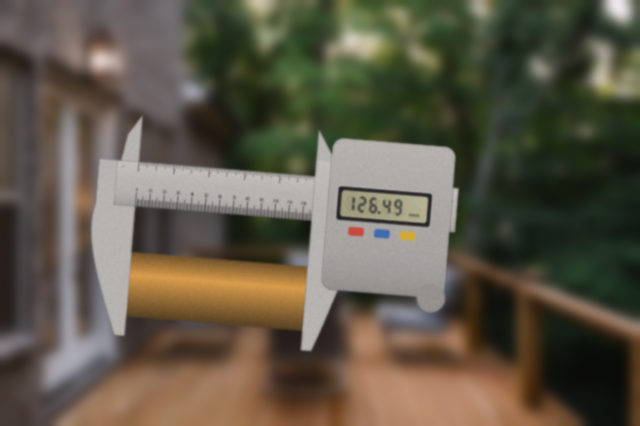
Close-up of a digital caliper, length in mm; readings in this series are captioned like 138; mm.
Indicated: 126.49; mm
